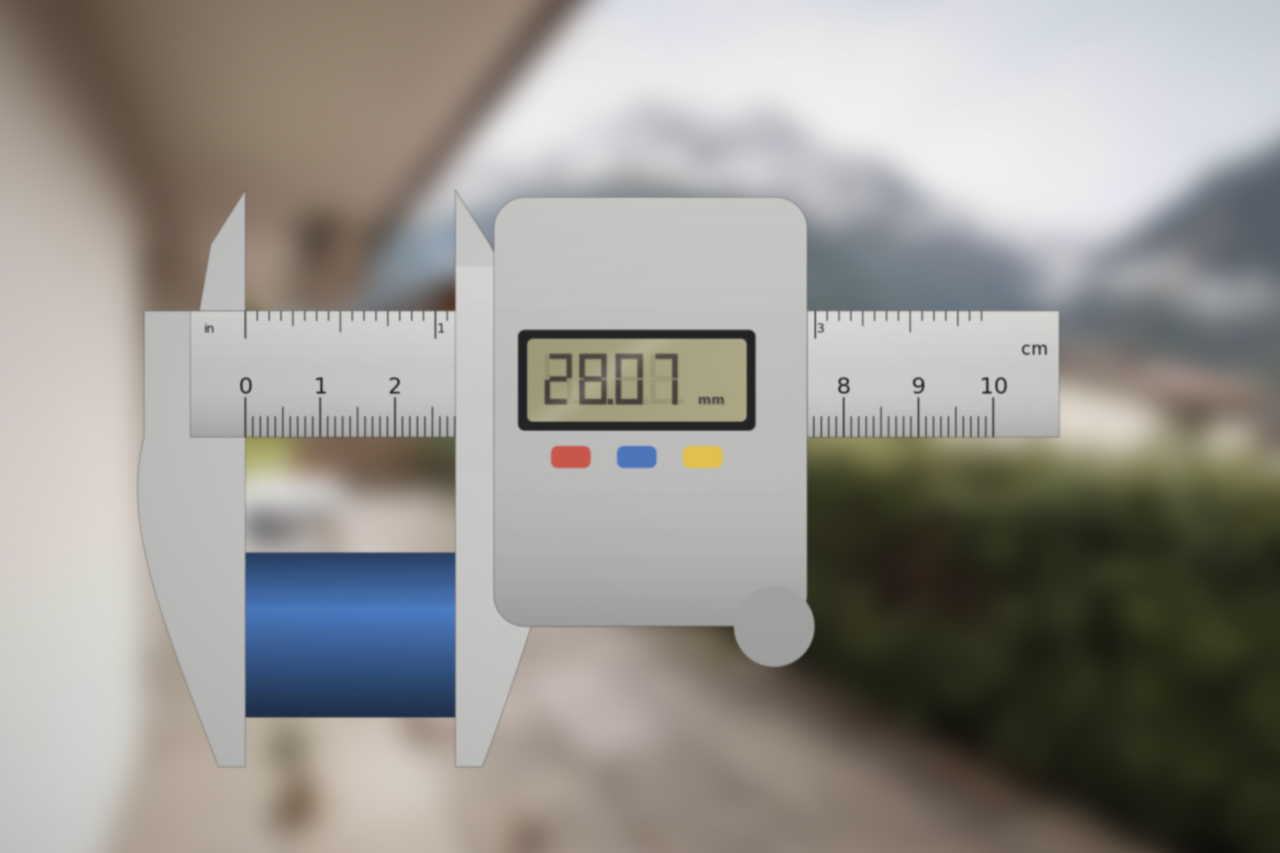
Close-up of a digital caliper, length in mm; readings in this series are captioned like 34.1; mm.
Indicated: 28.07; mm
